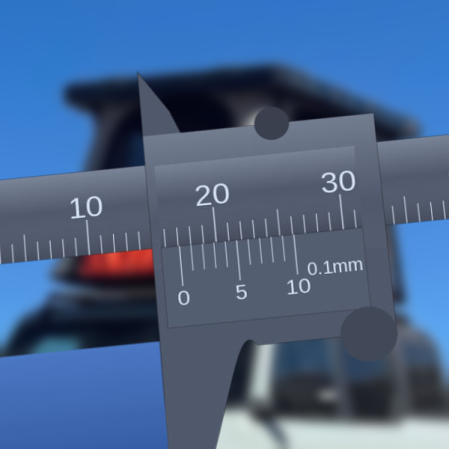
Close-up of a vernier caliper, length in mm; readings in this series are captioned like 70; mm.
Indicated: 17.1; mm
